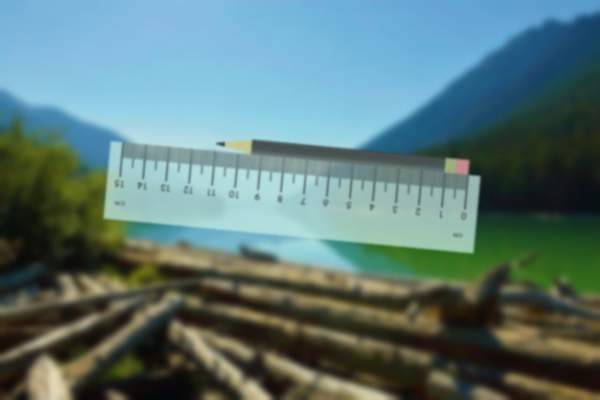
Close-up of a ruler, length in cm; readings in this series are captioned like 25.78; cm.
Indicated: 11; cm
